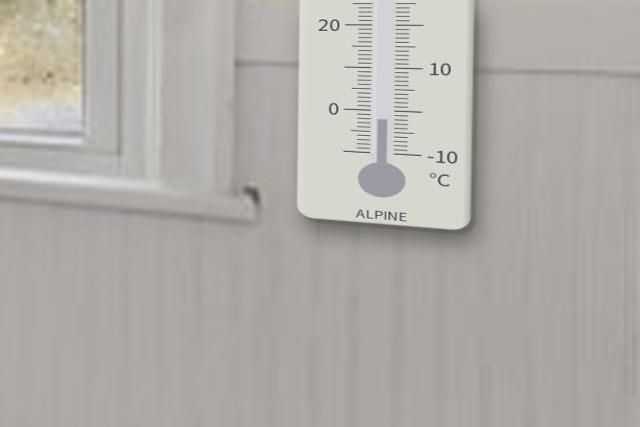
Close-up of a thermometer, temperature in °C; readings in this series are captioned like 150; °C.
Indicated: -2; °C
